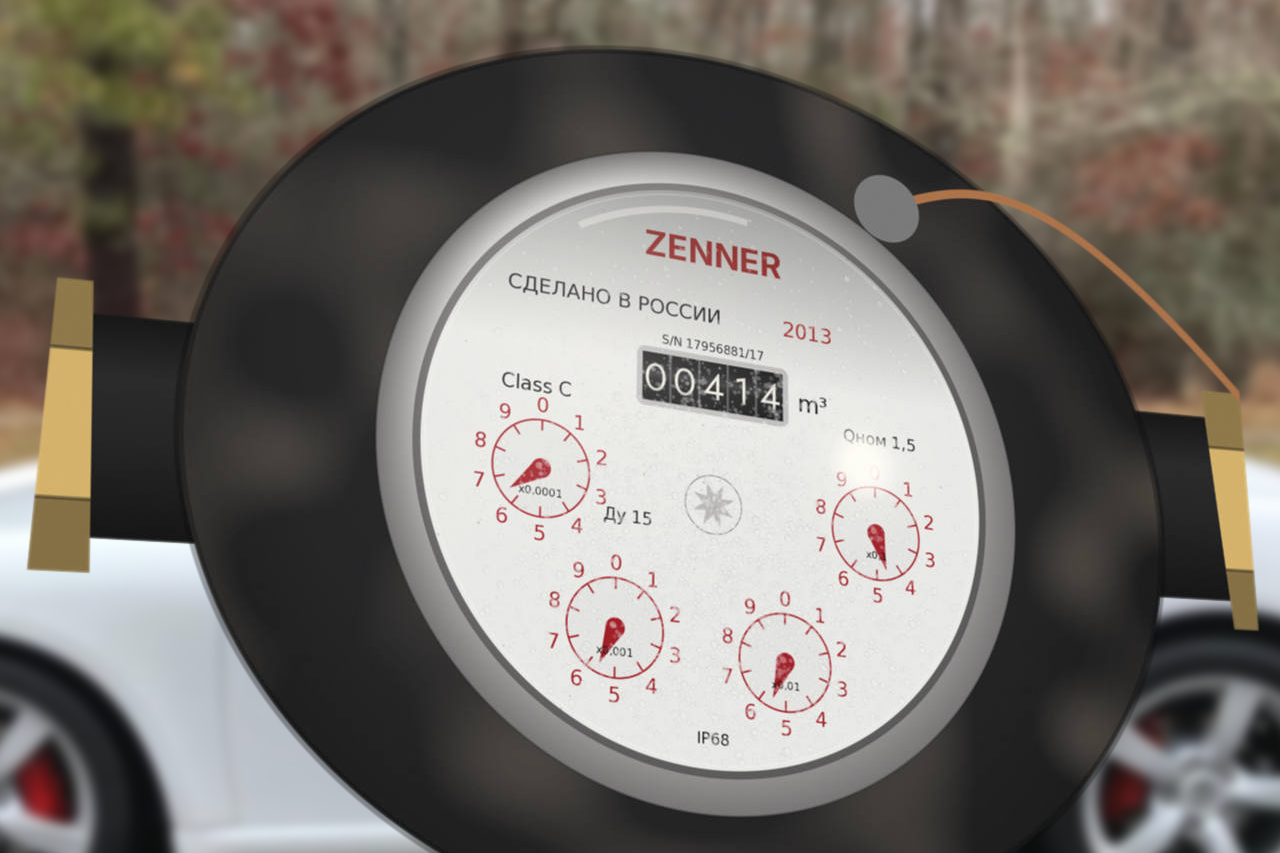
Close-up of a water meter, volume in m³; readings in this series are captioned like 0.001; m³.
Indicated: 414.4556; m³
